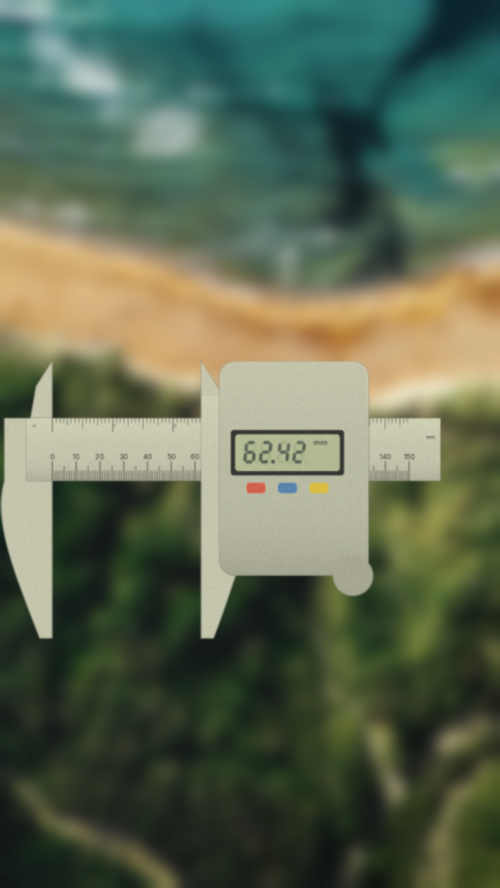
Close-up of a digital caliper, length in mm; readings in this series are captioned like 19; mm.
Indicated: 62.42; mm
